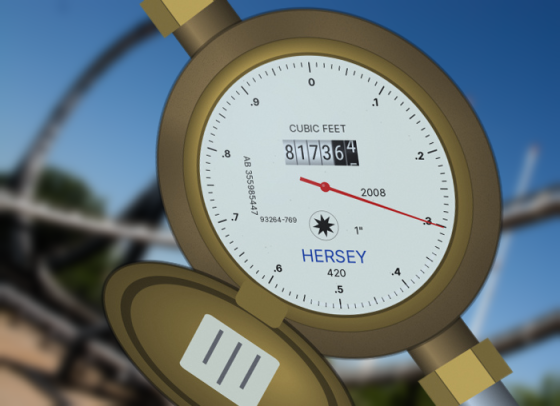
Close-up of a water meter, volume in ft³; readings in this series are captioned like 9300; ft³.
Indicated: 817364.30; ft³
